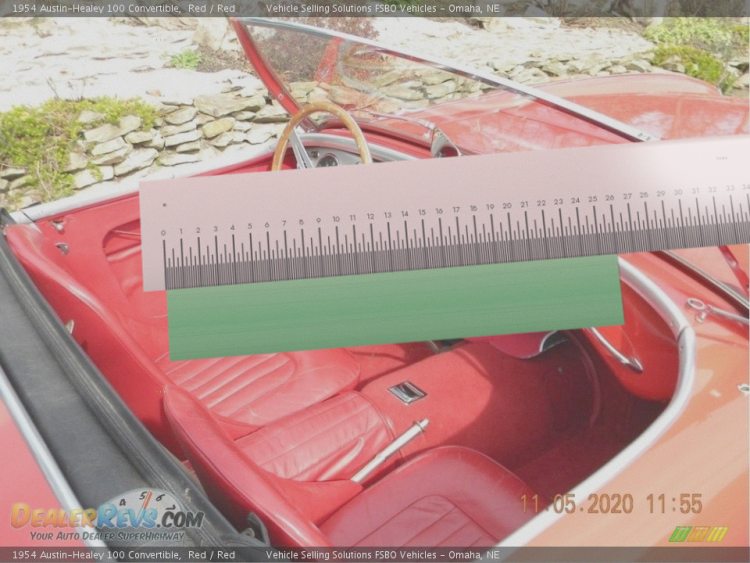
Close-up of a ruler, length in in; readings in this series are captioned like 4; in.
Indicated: 26; in
